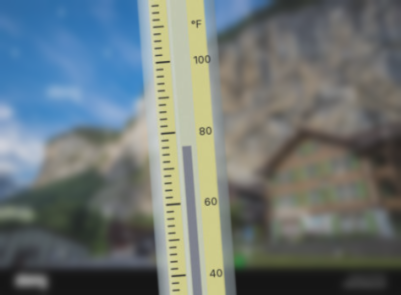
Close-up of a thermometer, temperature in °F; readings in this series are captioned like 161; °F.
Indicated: 76; °F
